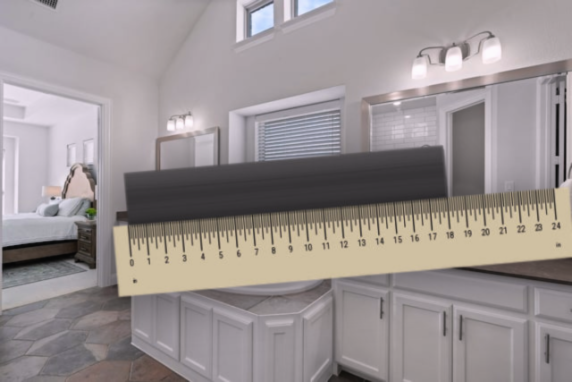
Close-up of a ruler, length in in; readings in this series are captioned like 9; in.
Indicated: 18; in
